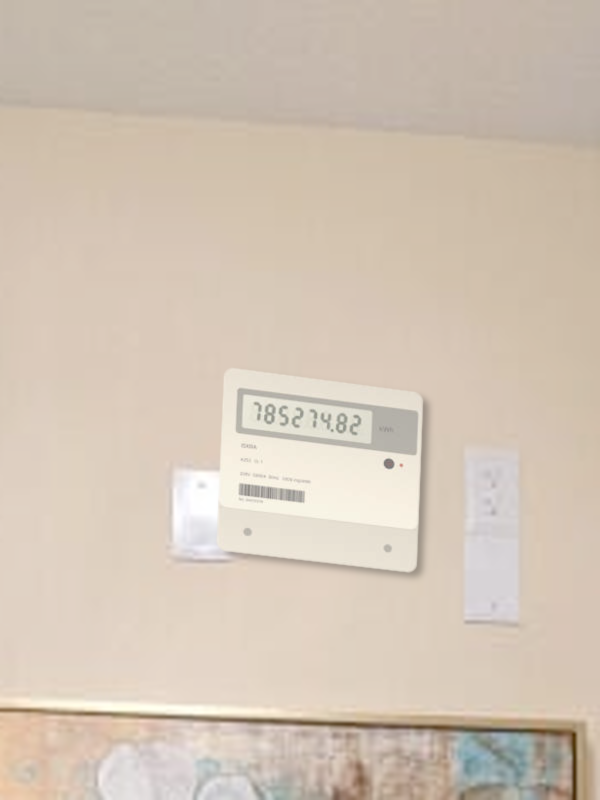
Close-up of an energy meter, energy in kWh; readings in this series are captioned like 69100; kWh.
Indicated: 785274.82; kWh
